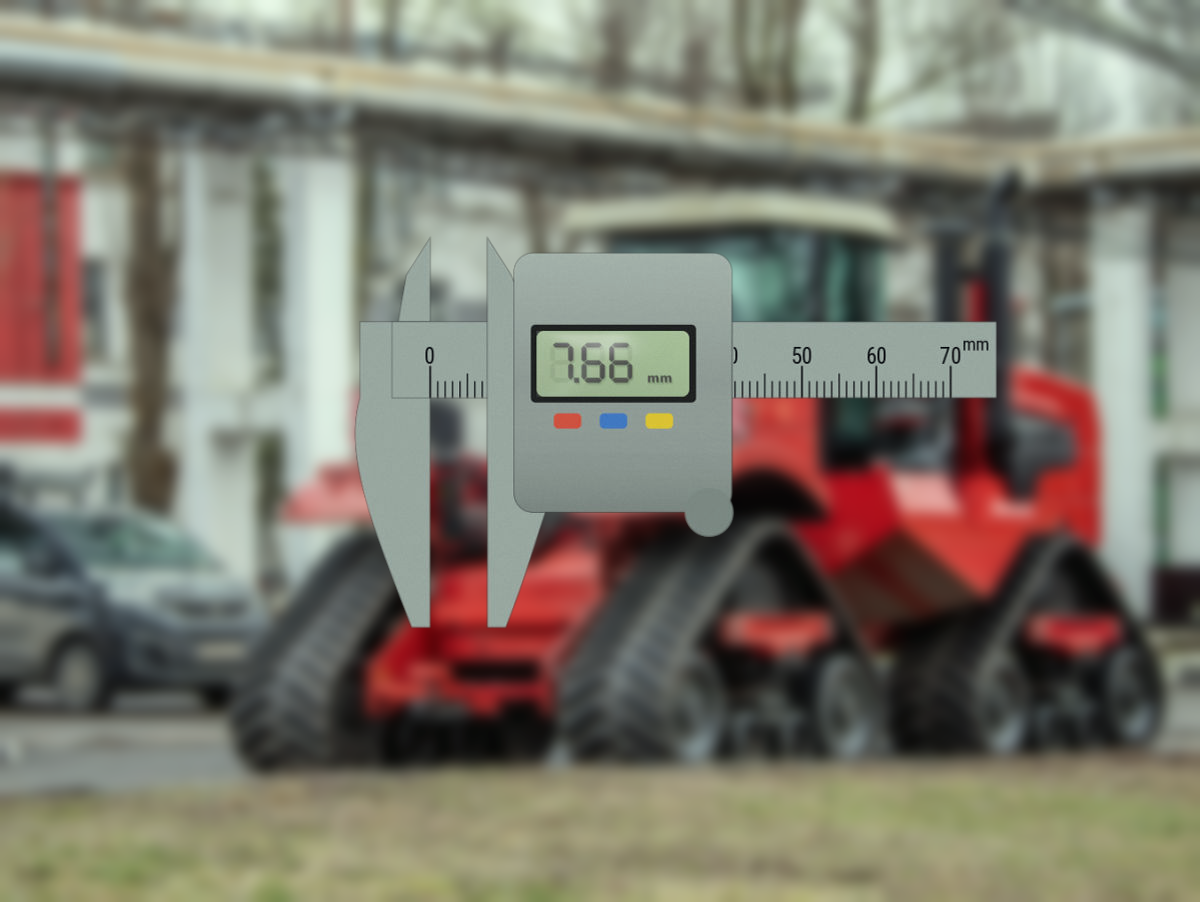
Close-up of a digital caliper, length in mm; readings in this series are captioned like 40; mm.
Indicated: 7.66; mm
